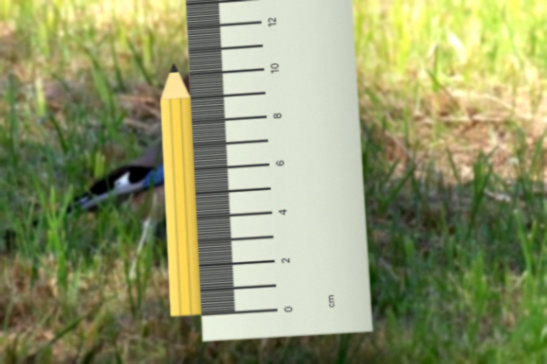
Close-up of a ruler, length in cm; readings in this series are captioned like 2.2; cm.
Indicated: 10.5; cm
